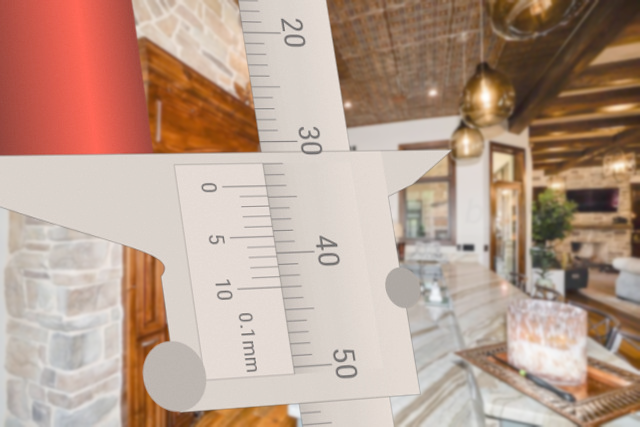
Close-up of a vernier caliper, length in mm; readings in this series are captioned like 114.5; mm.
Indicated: 34.0; mm
